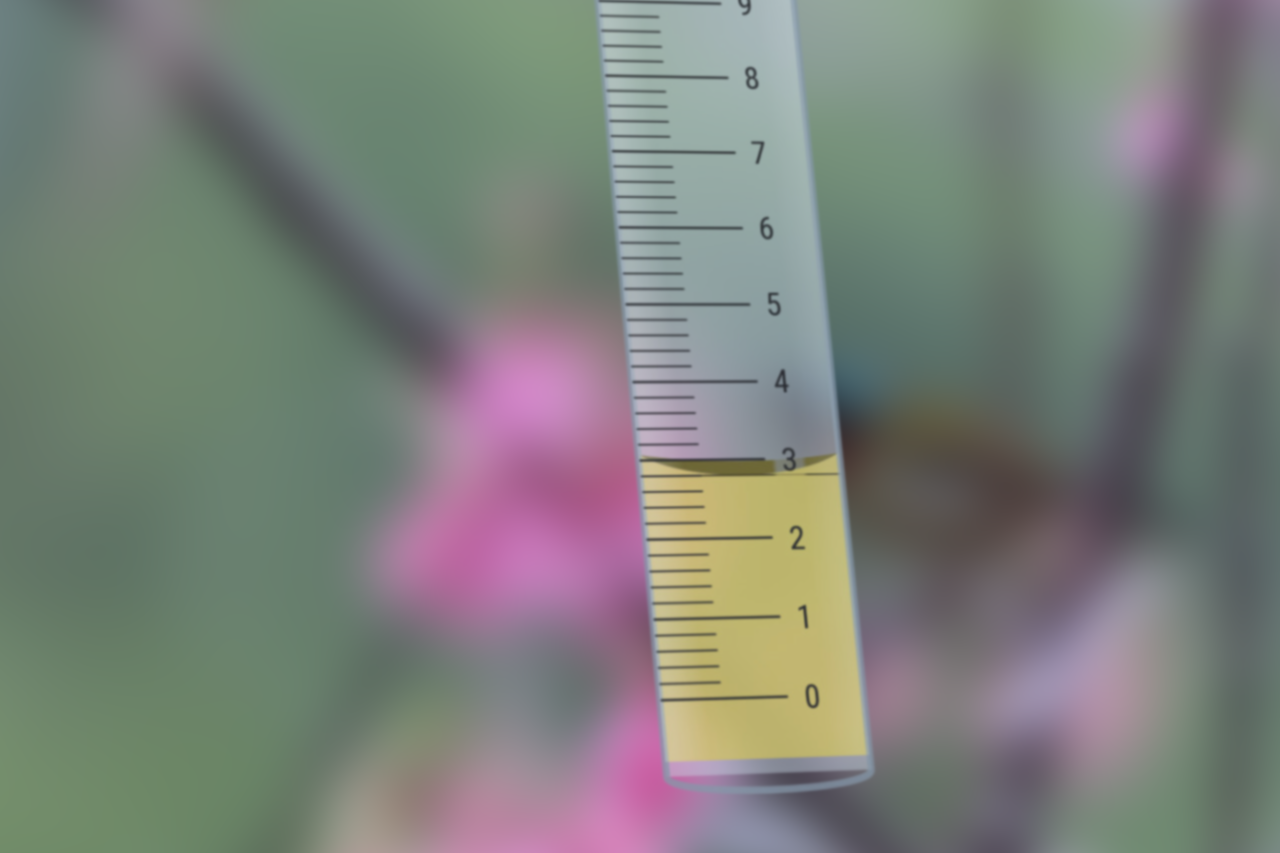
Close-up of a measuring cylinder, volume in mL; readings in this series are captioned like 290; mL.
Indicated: 2.8; mL
